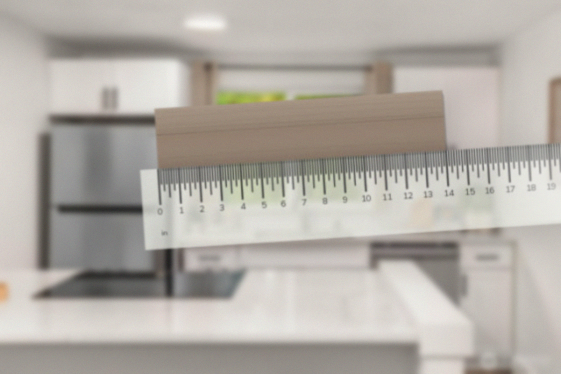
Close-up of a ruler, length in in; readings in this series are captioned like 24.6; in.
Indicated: 14; in
